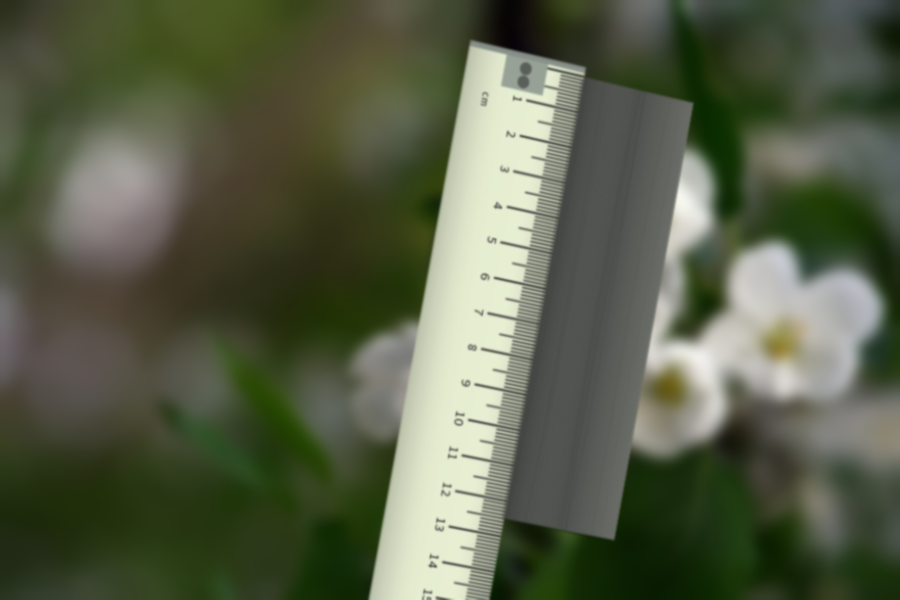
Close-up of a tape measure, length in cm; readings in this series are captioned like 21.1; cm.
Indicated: 12.5; cm
